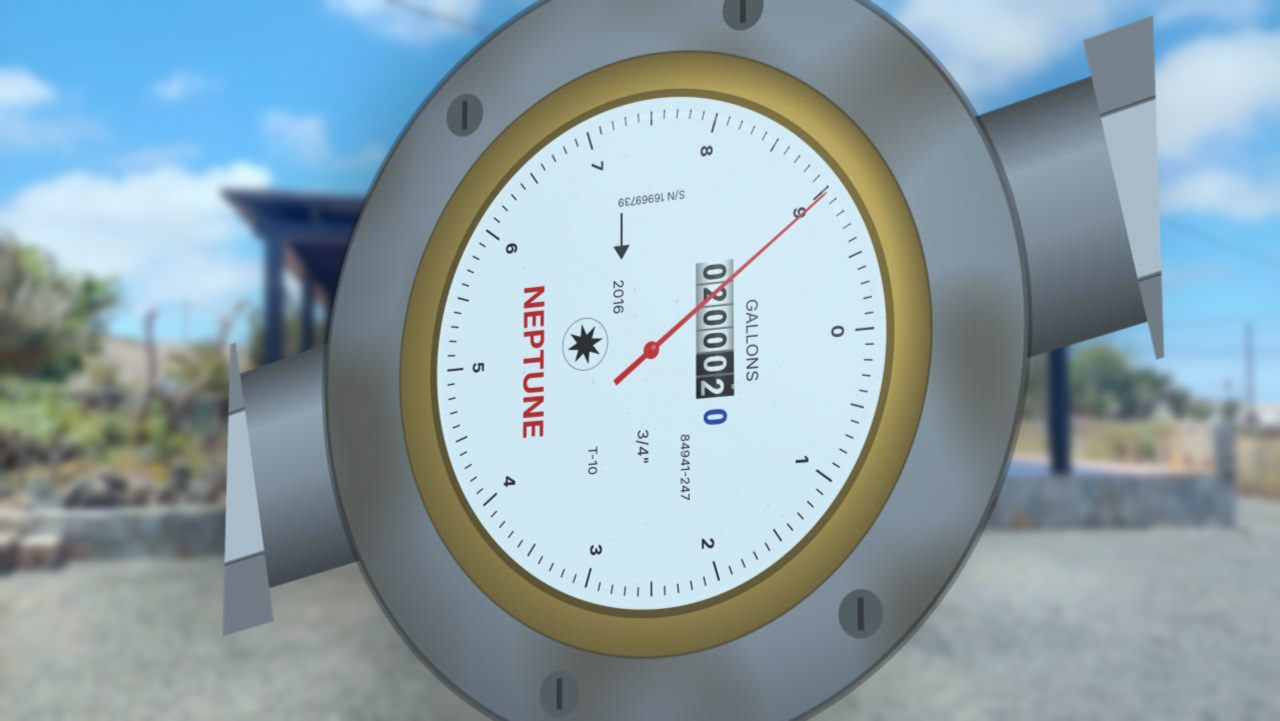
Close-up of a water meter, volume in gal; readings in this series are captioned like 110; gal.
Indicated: 200019.0; gal
